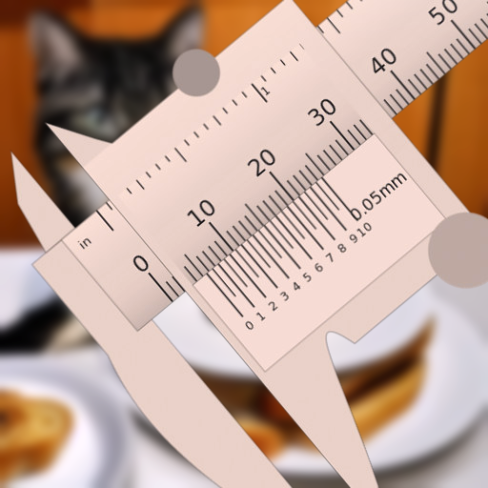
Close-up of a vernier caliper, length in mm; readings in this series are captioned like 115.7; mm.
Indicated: 5.6; mm
